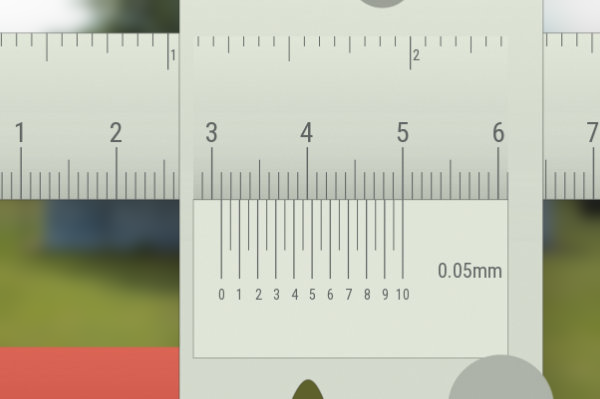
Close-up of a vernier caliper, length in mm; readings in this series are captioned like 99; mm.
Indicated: 31.0; mm
